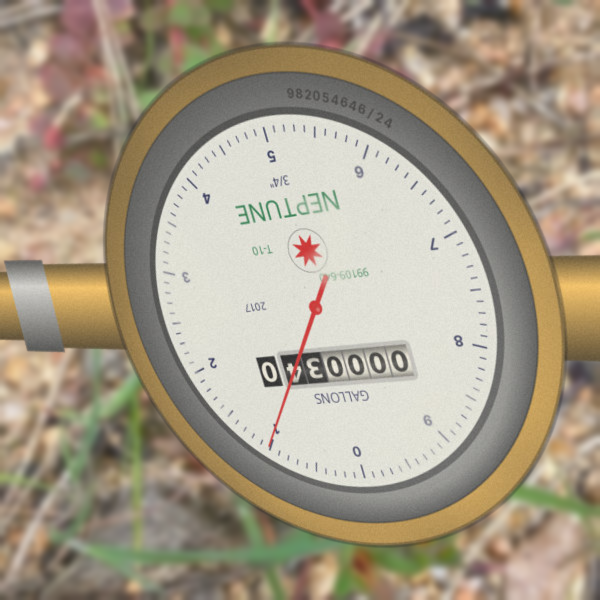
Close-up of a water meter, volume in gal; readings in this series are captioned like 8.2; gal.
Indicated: 341.0; gal
